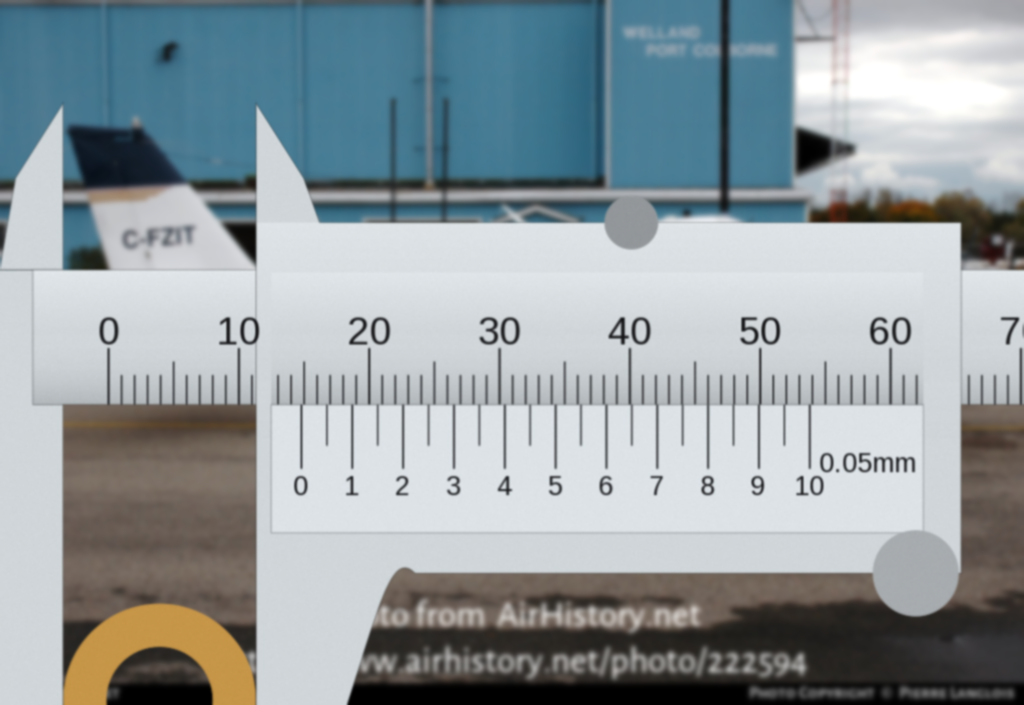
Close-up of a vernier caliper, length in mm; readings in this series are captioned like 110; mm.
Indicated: 14.8; mm
